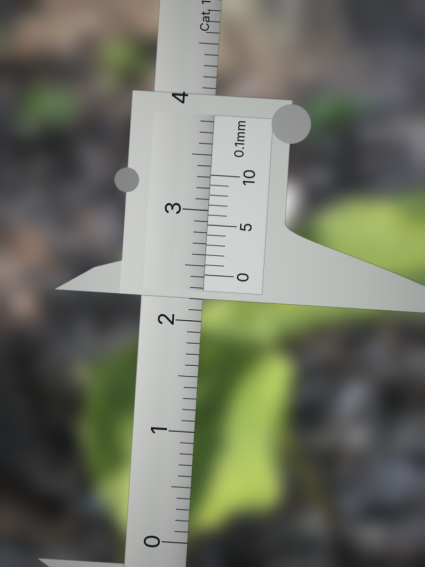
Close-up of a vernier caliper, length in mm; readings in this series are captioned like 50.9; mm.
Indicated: 24.2; mm
